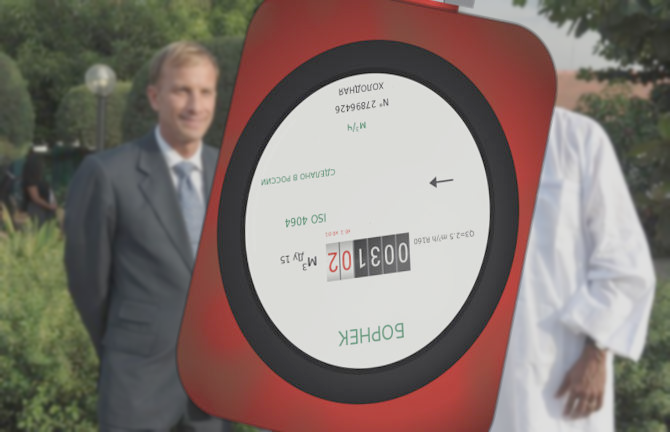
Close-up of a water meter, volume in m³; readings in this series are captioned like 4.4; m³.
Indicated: 31.02; m³
